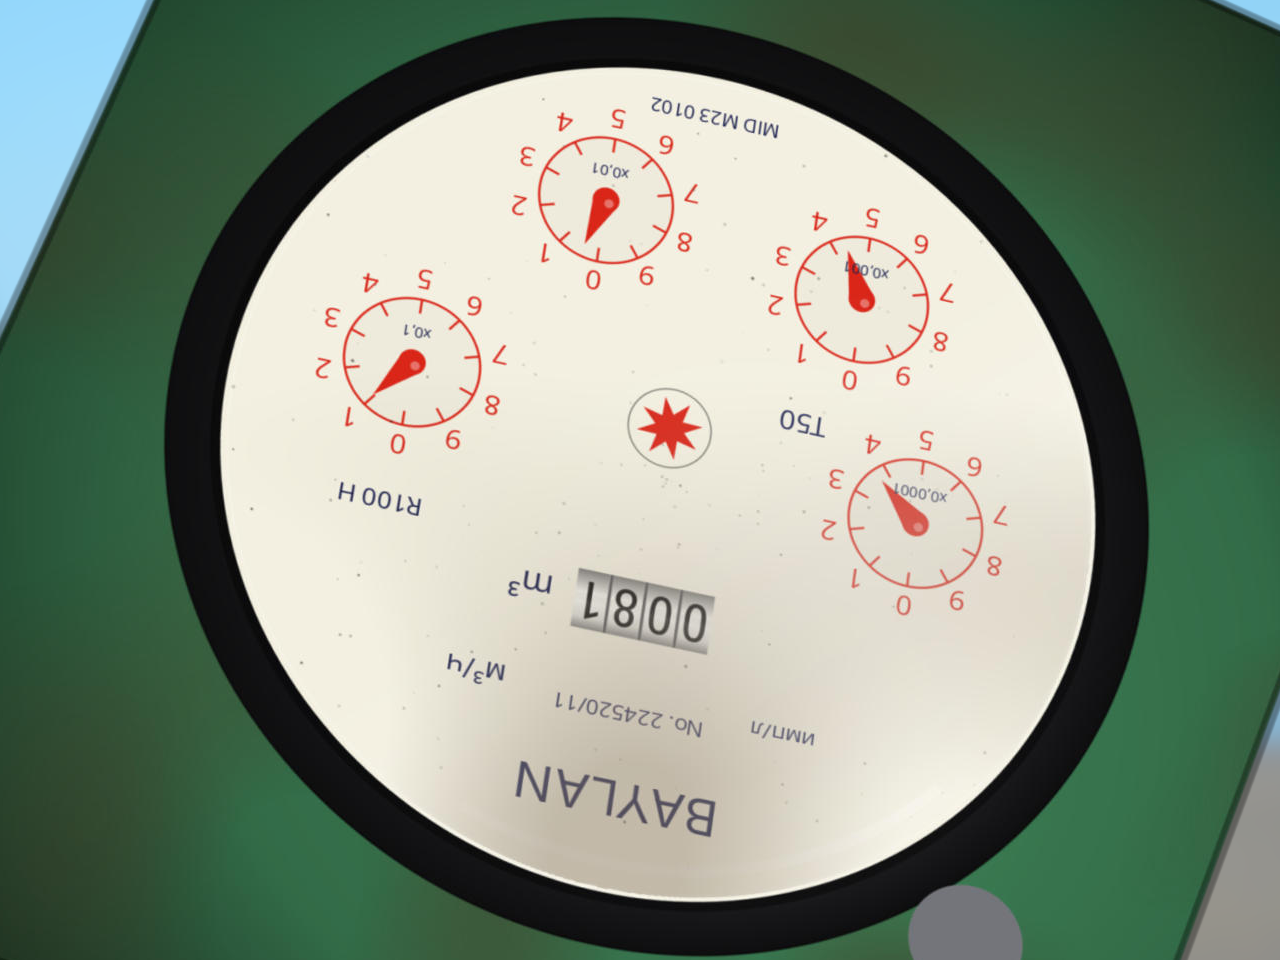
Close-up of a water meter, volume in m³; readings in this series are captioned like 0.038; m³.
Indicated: 81.1043; m³
